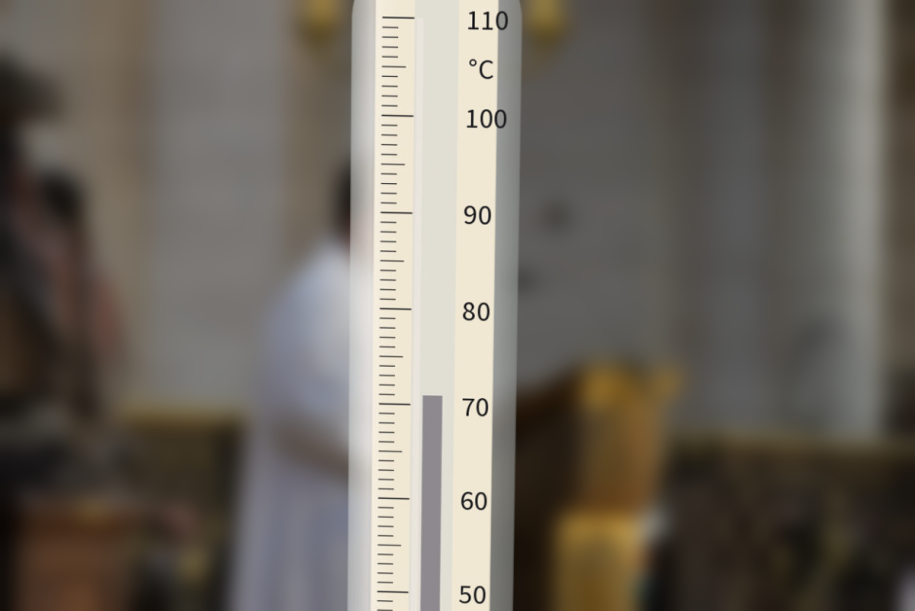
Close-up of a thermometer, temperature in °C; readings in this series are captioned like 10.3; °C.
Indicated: 71; °C
